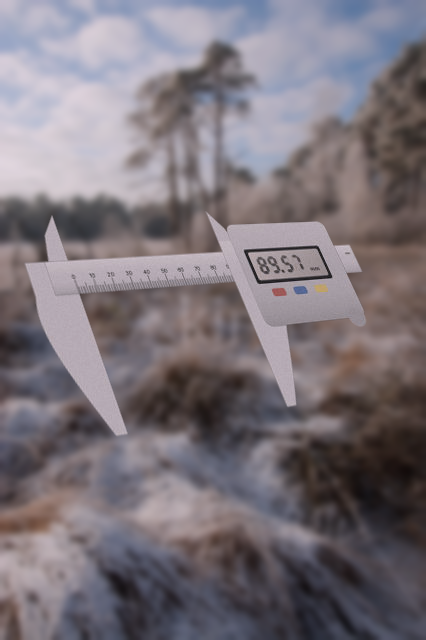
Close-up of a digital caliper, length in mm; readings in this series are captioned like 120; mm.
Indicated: 89.57; mm
